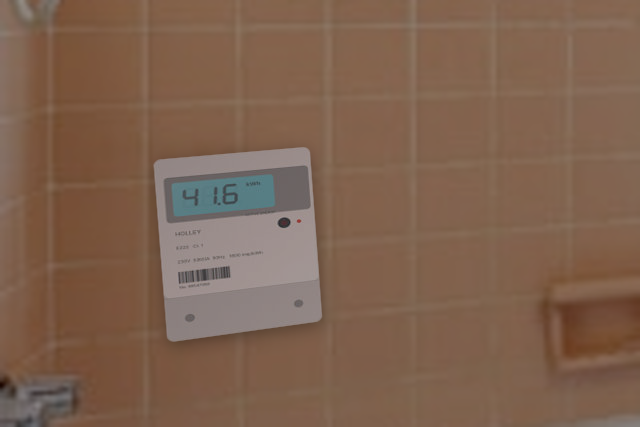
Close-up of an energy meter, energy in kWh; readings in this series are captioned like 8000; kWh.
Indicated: 41.6; kWh
